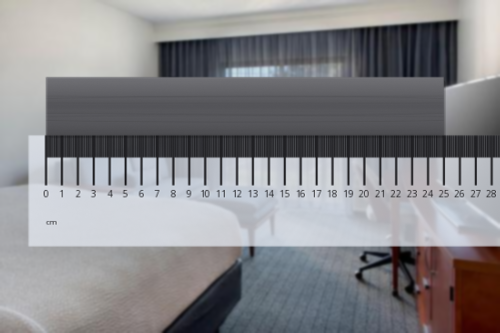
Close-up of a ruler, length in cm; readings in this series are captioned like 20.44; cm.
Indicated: 25; cm
